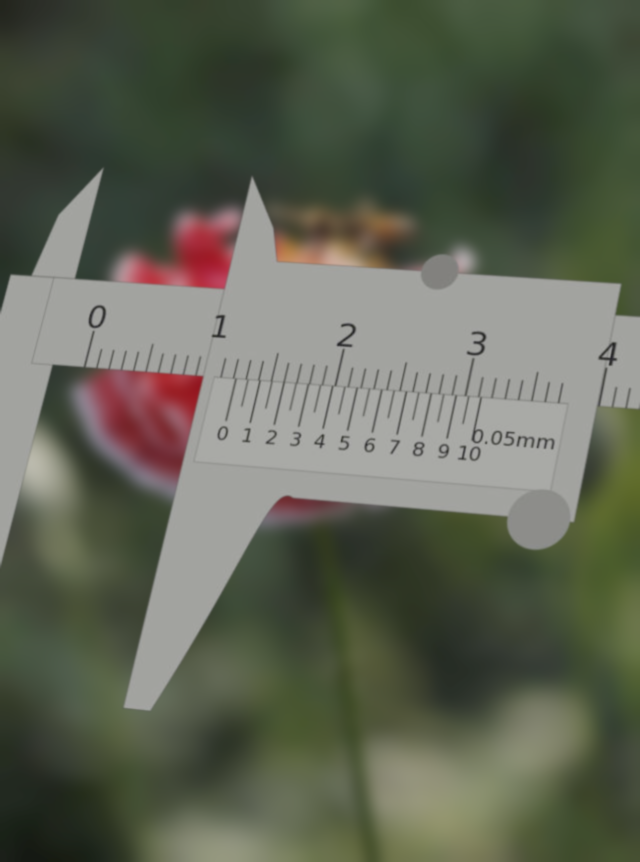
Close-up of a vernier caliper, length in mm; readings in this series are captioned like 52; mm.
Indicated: 12.2; mm
